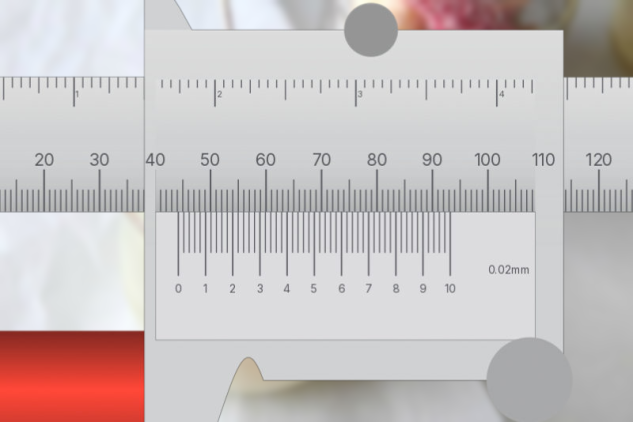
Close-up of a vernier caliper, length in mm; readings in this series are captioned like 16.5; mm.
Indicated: 44.2; mm
